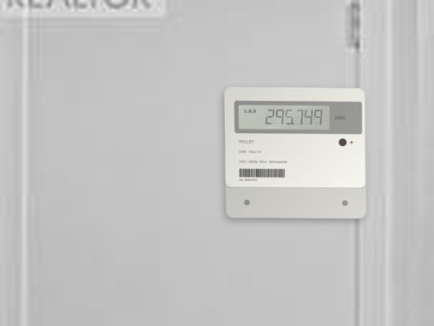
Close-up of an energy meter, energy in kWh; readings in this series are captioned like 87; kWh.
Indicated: 295.749; kWh
